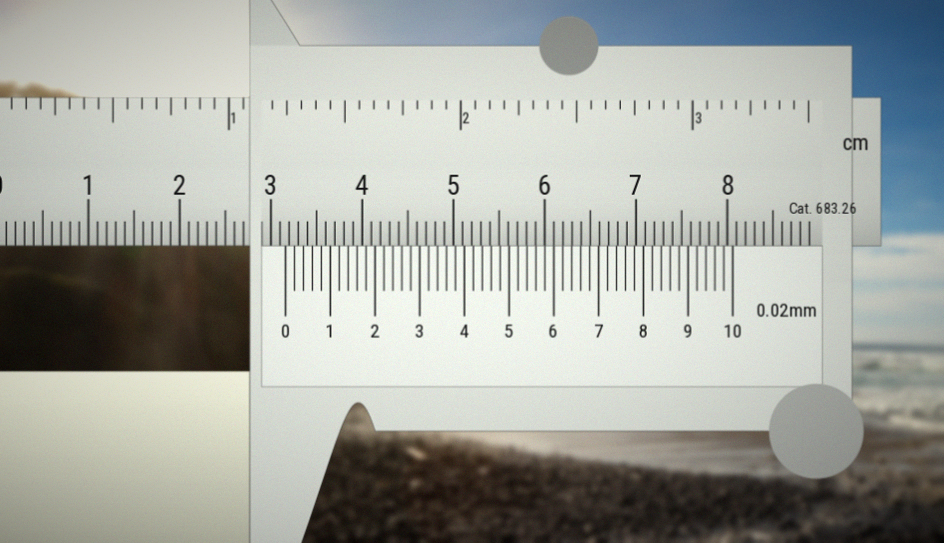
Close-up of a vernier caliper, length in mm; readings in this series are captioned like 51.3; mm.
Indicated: 31.6; mm
